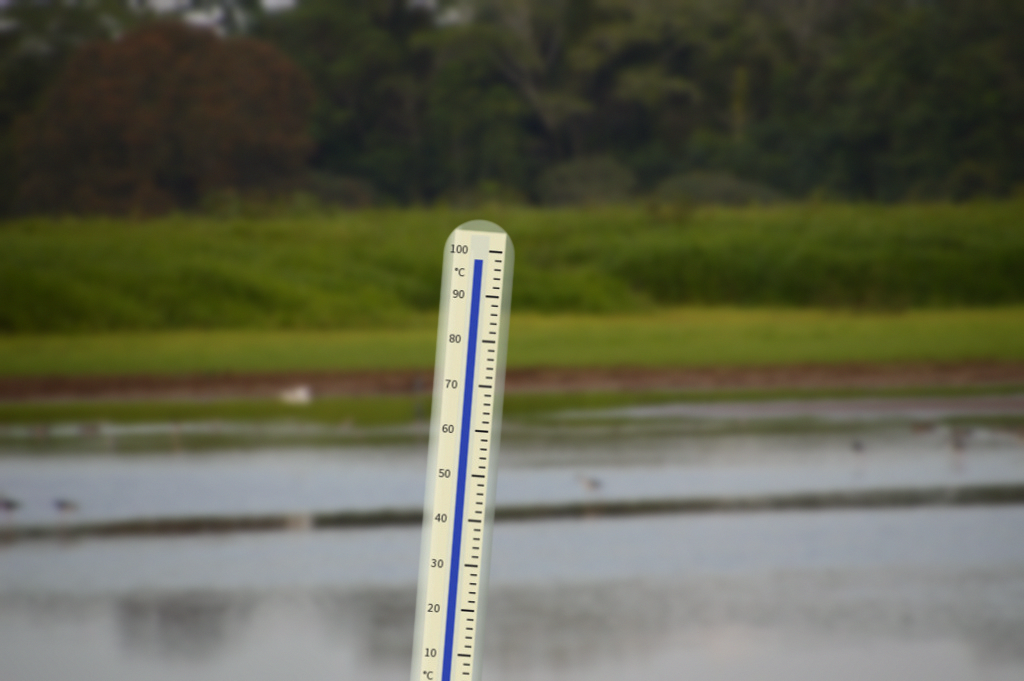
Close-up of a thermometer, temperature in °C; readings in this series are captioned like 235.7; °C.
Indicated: 98; °C
